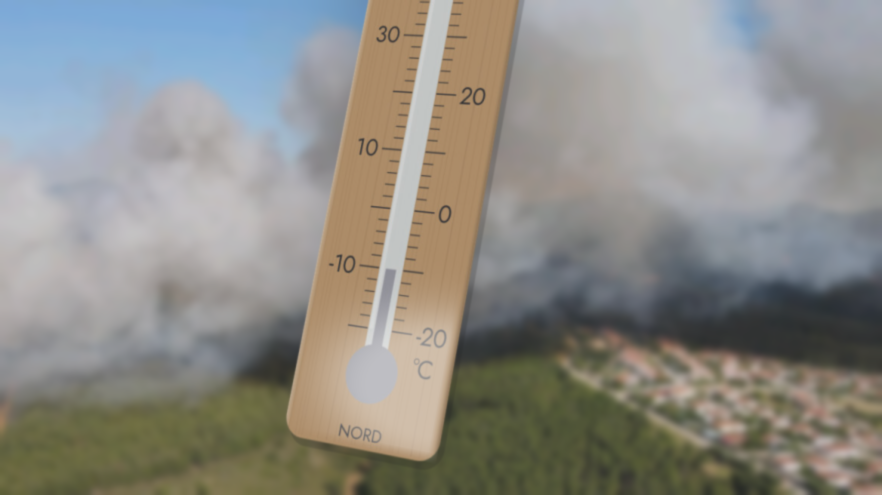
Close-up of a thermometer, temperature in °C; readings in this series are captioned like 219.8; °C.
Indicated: -10; °C
